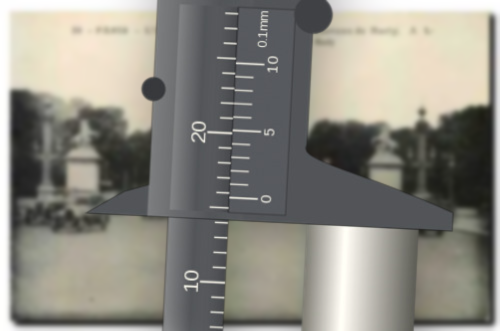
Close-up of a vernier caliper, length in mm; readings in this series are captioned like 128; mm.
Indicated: 15.7; mm
